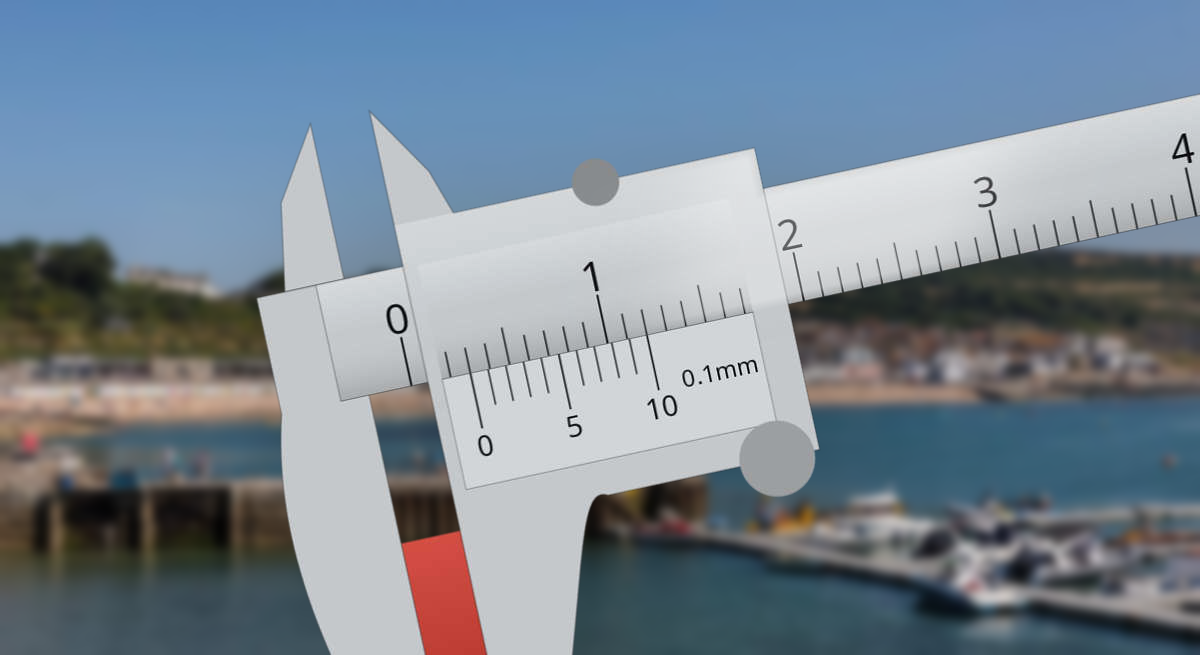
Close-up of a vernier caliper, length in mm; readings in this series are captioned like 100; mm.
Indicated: 3.0; mm
